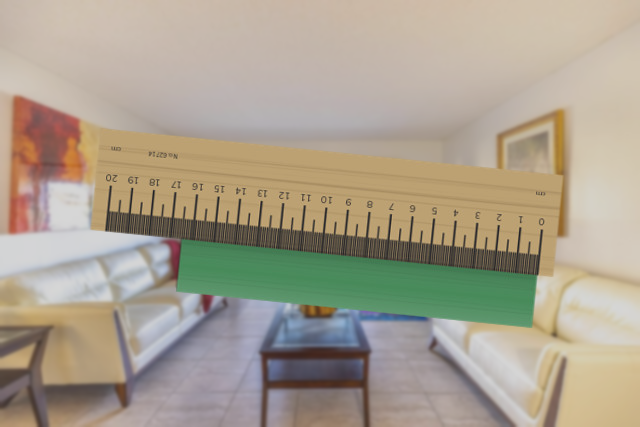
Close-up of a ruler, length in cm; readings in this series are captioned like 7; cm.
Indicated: 16.5; cm
